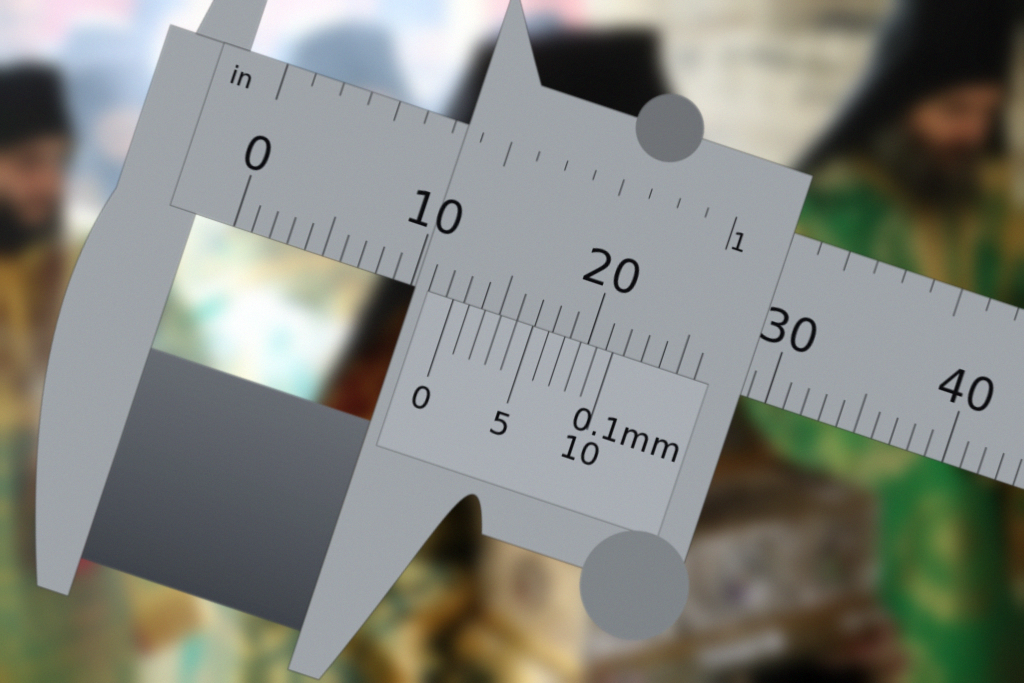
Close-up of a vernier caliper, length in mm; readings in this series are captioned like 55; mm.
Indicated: 12.4; mm
